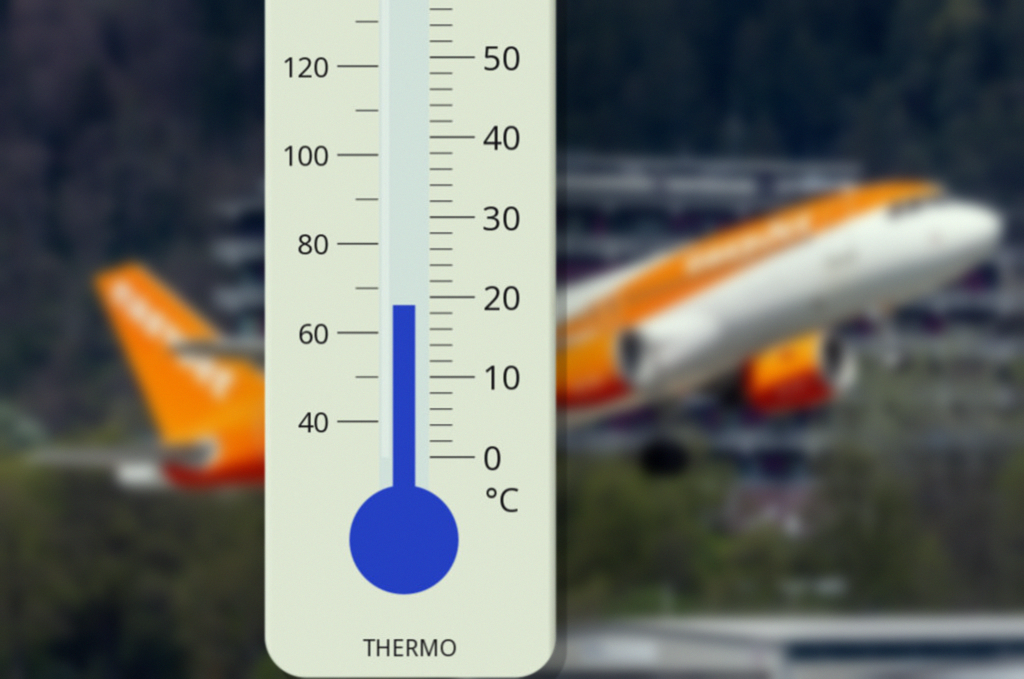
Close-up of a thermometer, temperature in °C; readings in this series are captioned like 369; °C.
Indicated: 19; °C
